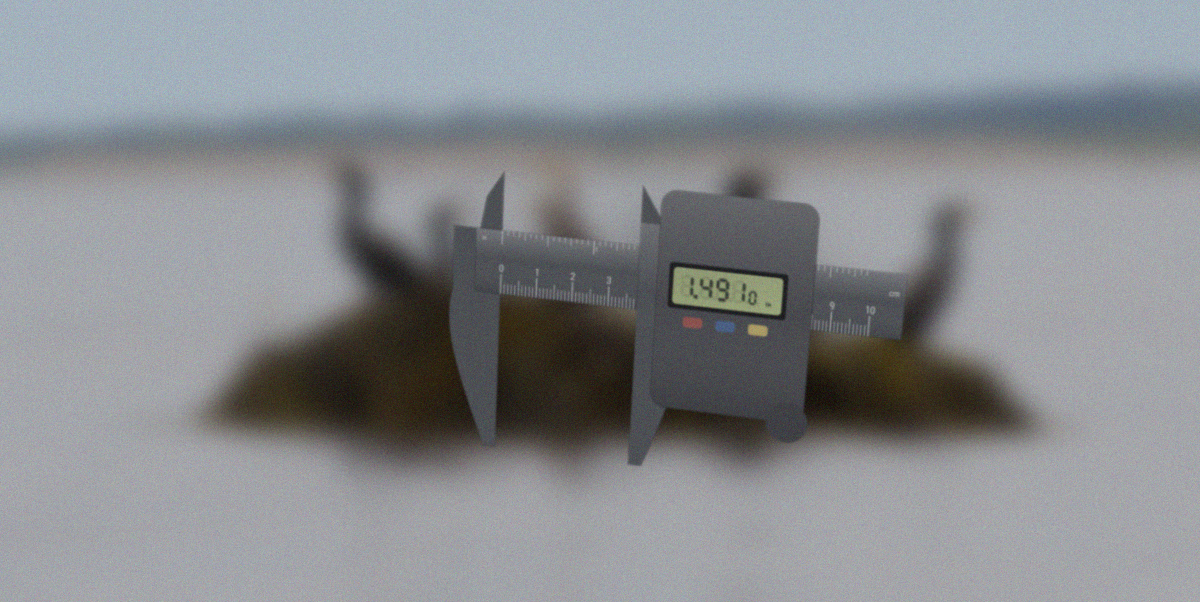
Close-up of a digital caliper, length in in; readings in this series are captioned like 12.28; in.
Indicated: 1.4910; in
